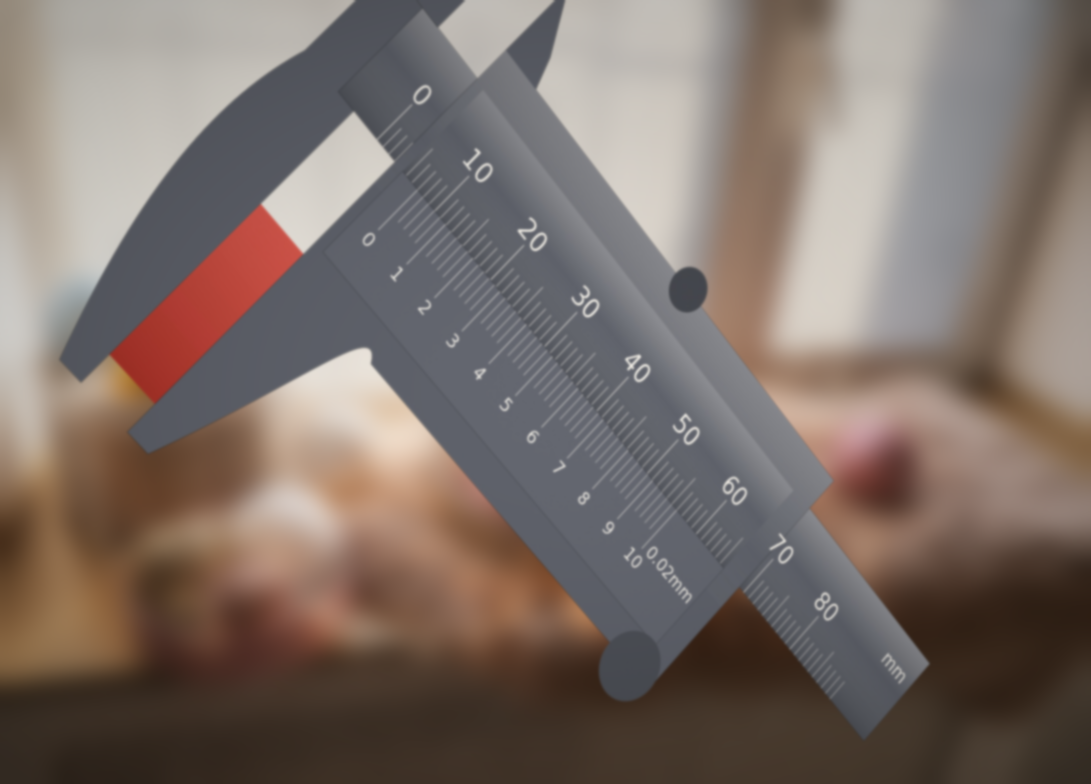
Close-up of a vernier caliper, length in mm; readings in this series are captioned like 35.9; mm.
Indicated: 7.0; mm
